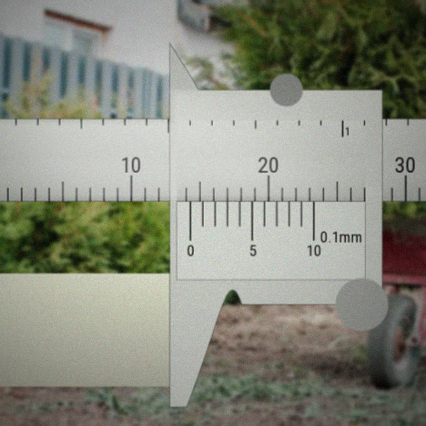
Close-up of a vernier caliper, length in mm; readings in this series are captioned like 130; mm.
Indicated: 14.3; mm
